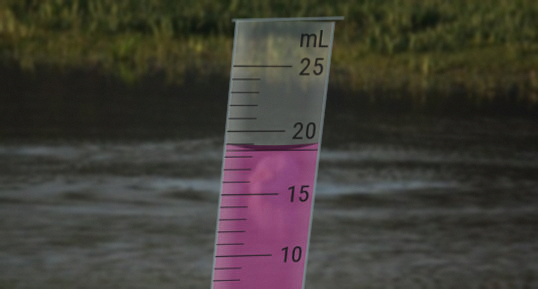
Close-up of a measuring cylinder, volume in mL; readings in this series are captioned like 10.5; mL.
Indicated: 18.5; mL
